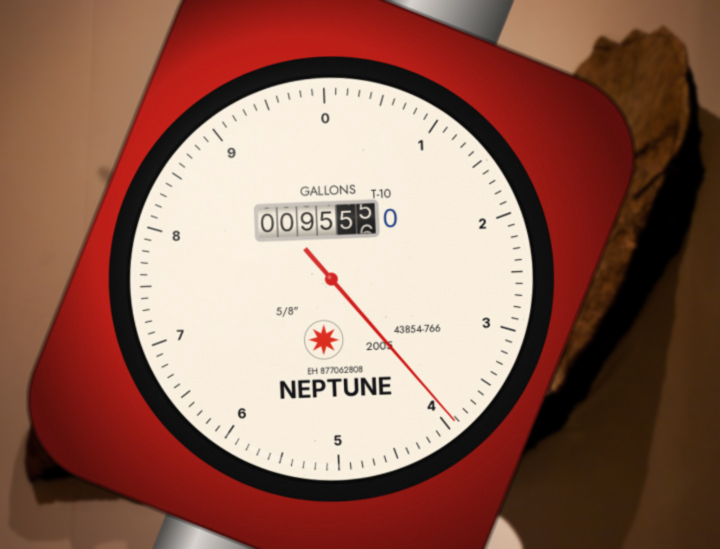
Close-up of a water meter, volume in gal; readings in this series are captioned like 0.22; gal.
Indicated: 95553.9; gal
